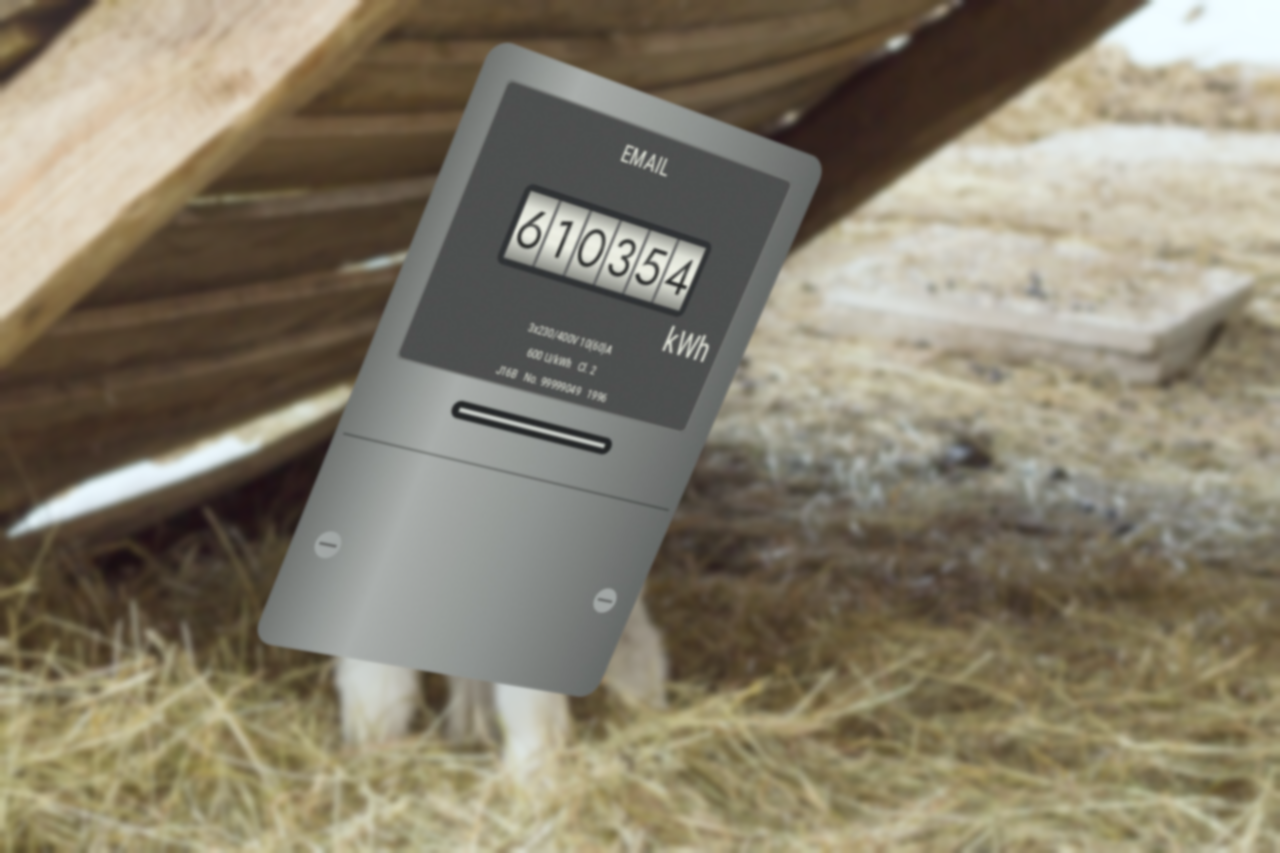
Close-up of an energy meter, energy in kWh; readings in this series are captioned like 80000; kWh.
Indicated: 610354; kWh
